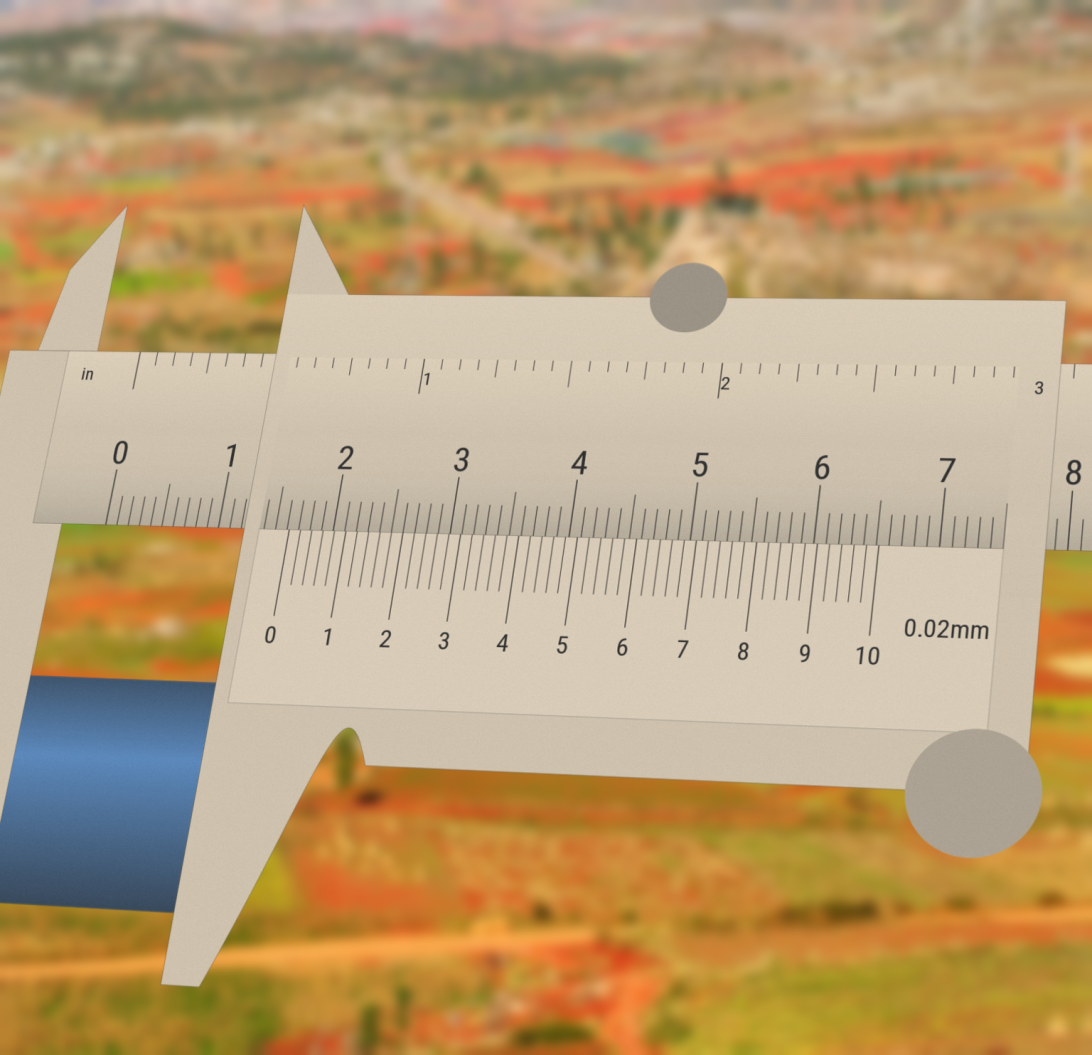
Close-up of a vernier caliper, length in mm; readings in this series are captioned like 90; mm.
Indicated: 16.2; mm
